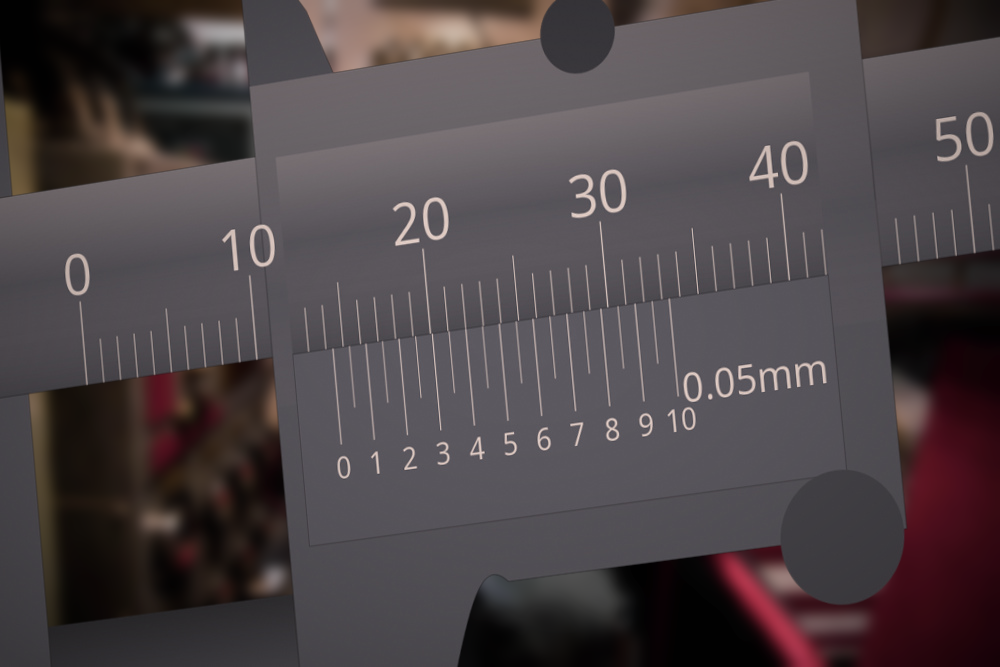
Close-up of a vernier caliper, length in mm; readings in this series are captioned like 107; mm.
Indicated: 14.4; mm
